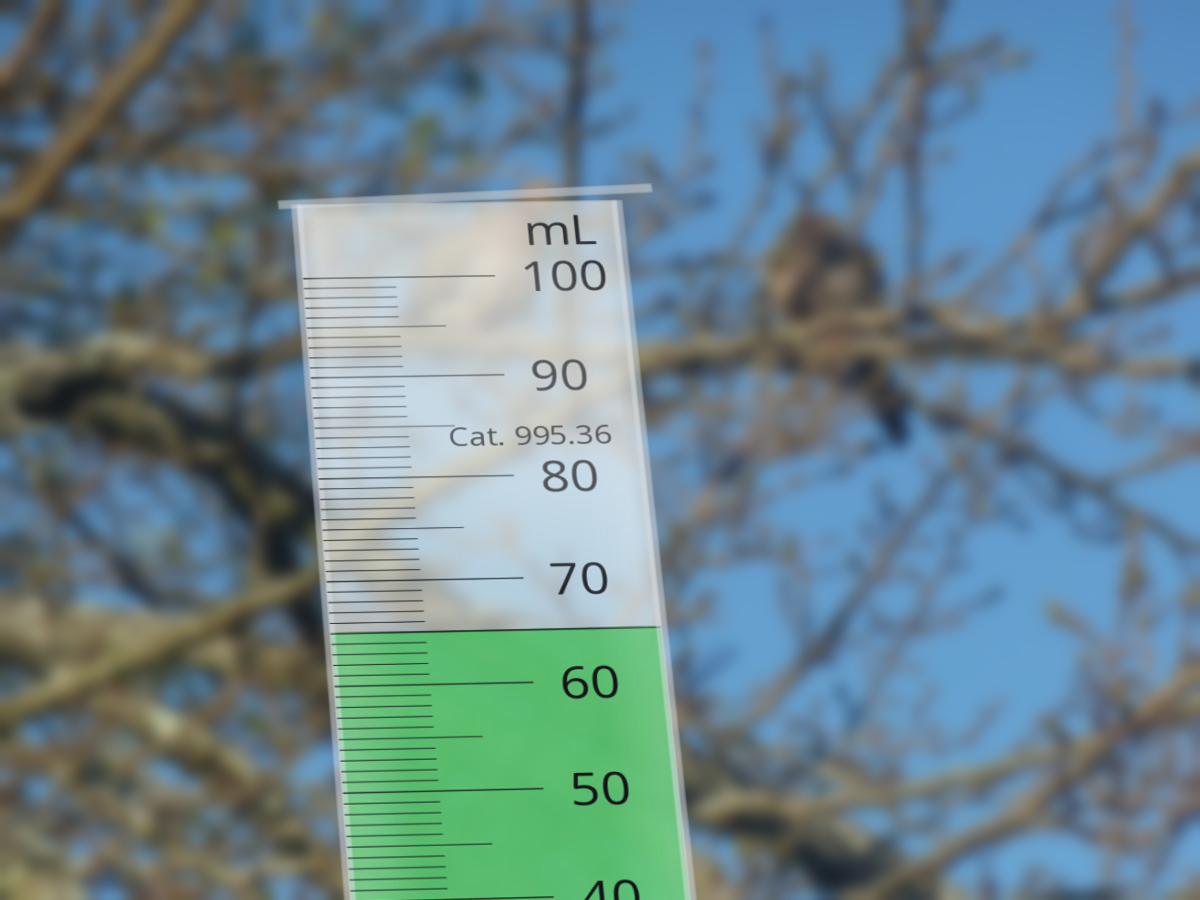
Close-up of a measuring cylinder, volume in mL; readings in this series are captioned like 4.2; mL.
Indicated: 65; mL
